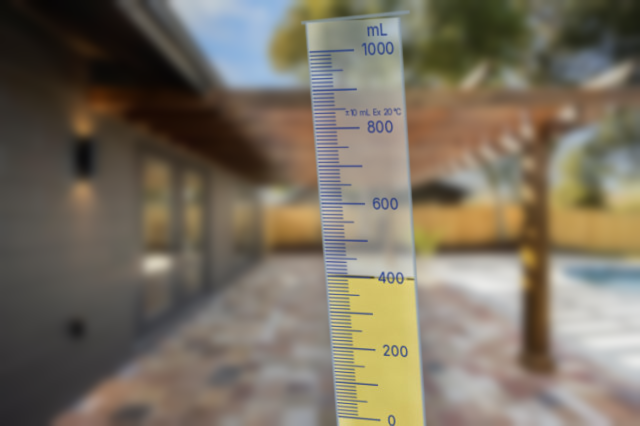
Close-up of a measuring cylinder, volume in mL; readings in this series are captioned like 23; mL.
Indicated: 400; mL
